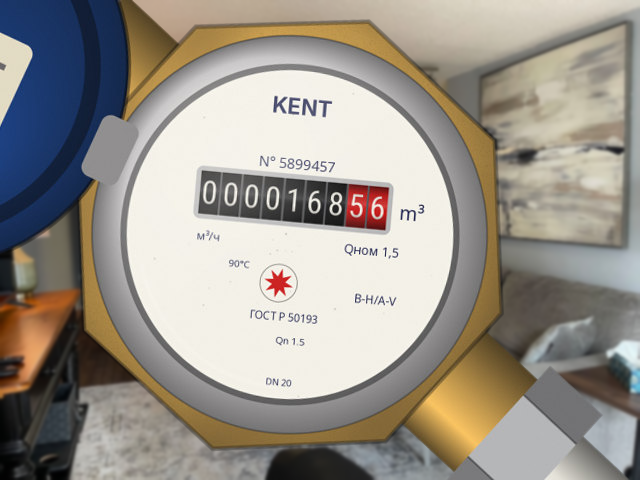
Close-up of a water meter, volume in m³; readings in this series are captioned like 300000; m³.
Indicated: 168.56; m³
